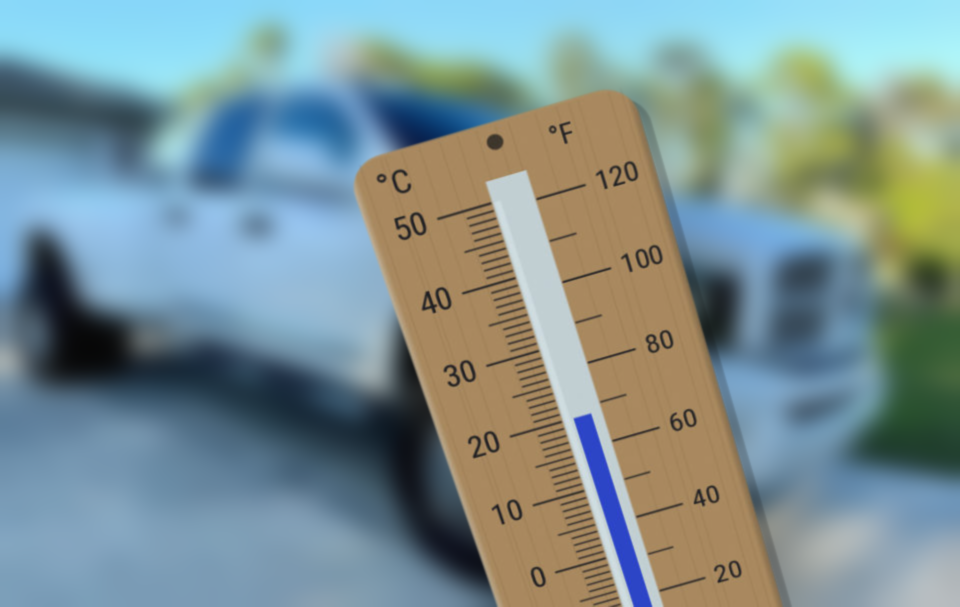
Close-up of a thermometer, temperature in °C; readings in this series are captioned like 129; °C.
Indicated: 20; °C
